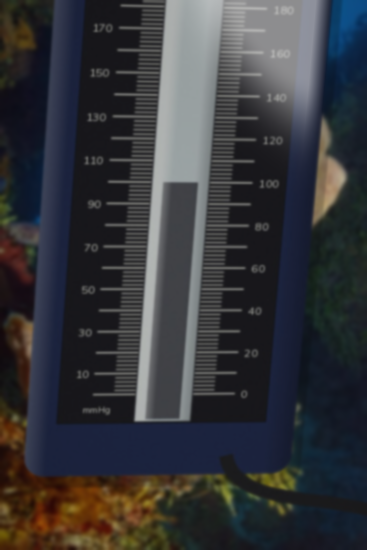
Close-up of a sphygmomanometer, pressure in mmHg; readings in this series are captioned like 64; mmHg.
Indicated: 100; mmHg
